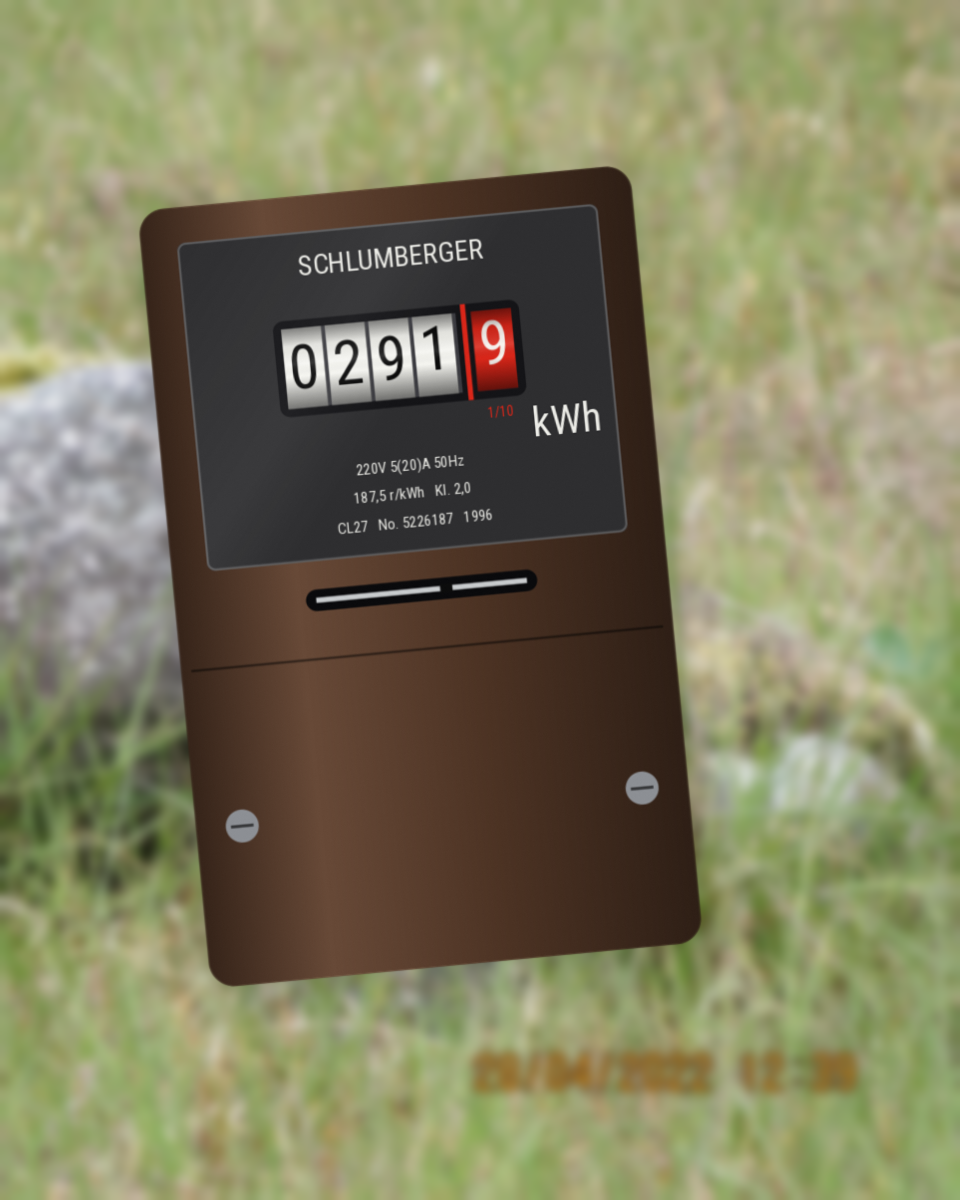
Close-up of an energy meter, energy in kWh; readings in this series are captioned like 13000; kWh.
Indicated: 291.9; kWh
